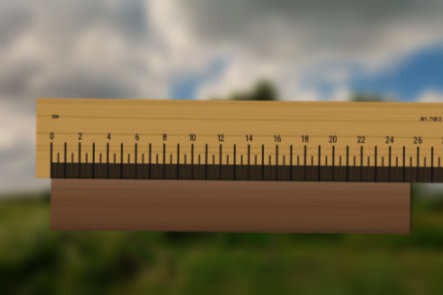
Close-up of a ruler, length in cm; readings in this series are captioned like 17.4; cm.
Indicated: 25.5; cm
